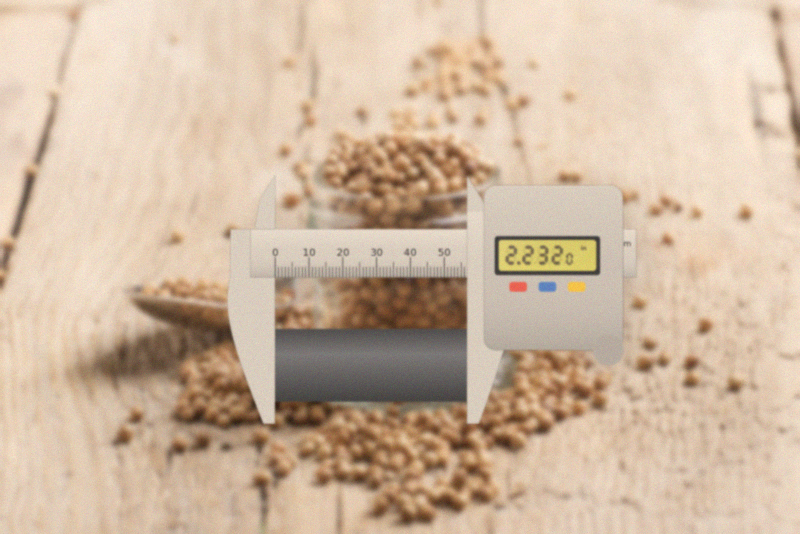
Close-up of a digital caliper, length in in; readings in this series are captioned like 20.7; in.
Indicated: 2.2320; in
